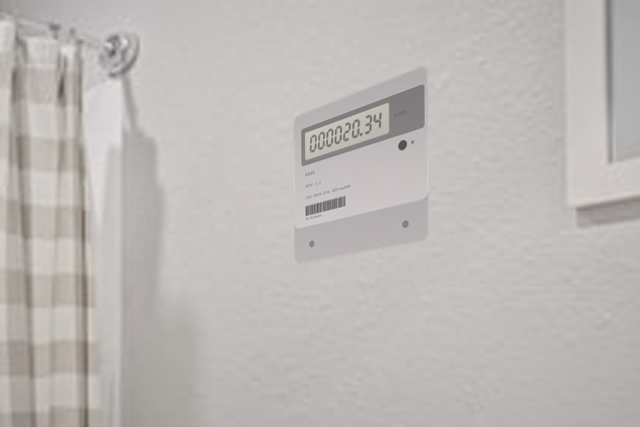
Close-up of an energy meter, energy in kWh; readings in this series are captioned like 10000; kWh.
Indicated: 20.34; kWh
